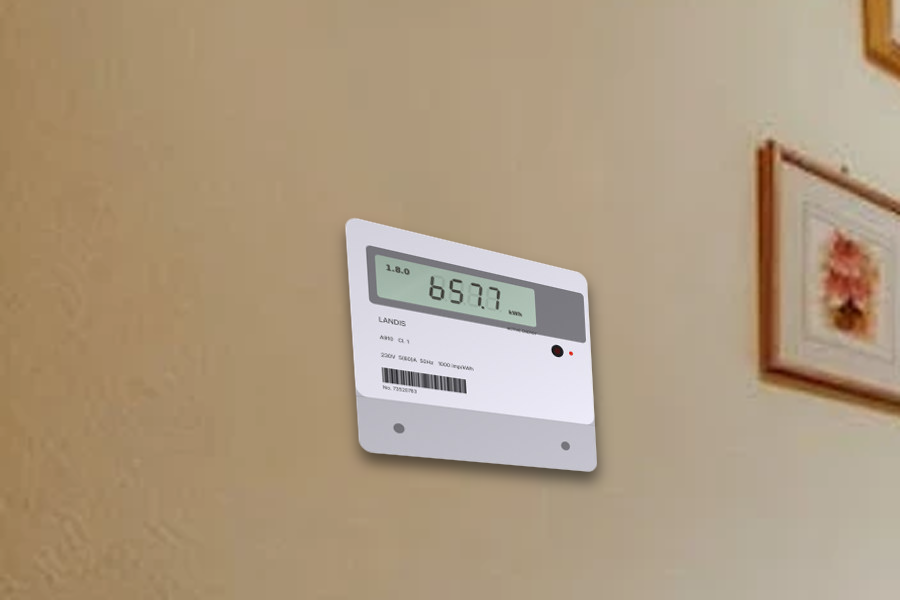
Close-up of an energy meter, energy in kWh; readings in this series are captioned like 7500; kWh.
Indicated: 657.7; kWh
